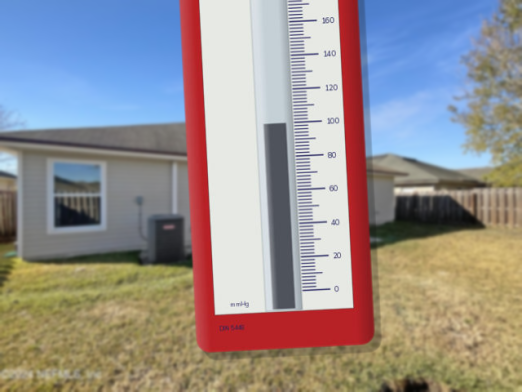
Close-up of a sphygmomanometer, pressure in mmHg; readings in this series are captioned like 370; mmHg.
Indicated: 100; mmHg
